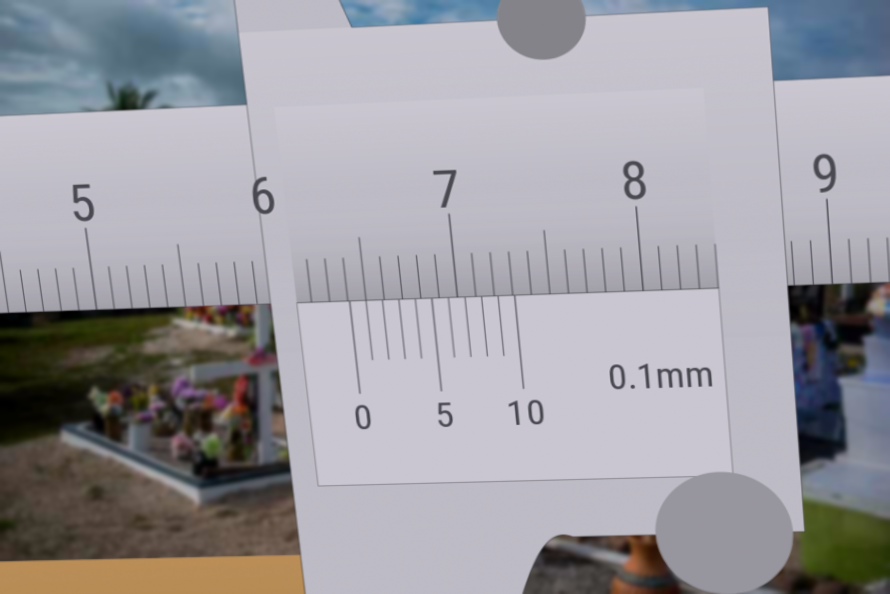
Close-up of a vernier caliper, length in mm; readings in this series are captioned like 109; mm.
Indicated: 64.1; mm
